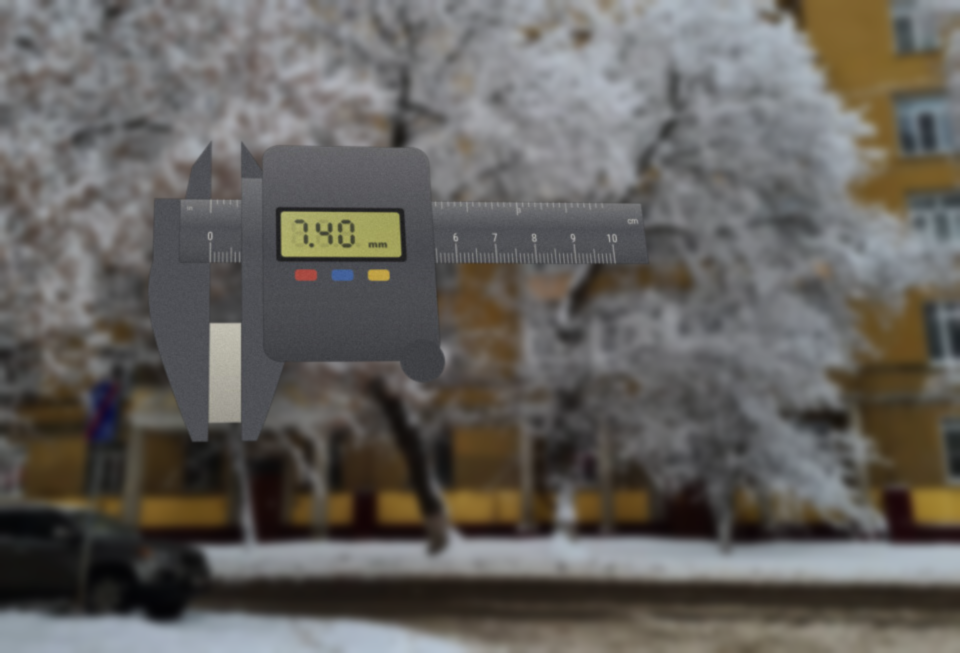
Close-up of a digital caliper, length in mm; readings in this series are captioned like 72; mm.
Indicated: 7.40; mm
